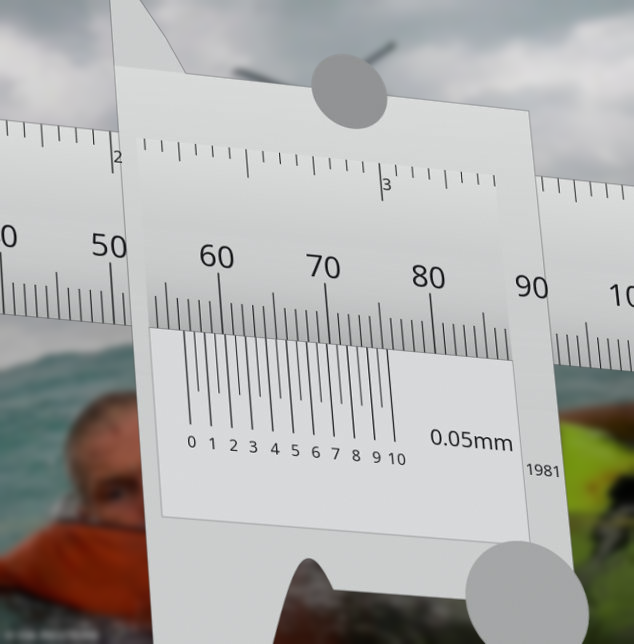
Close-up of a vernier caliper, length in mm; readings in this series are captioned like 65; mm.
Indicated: 56.4; mm
